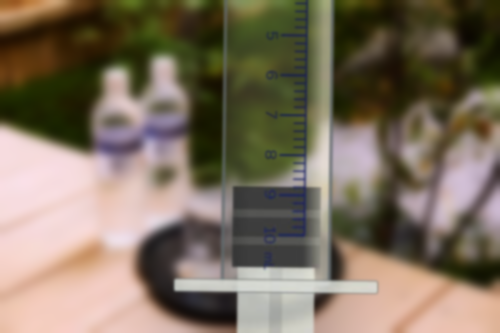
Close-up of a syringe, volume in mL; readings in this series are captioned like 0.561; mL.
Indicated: 8.8; mL
